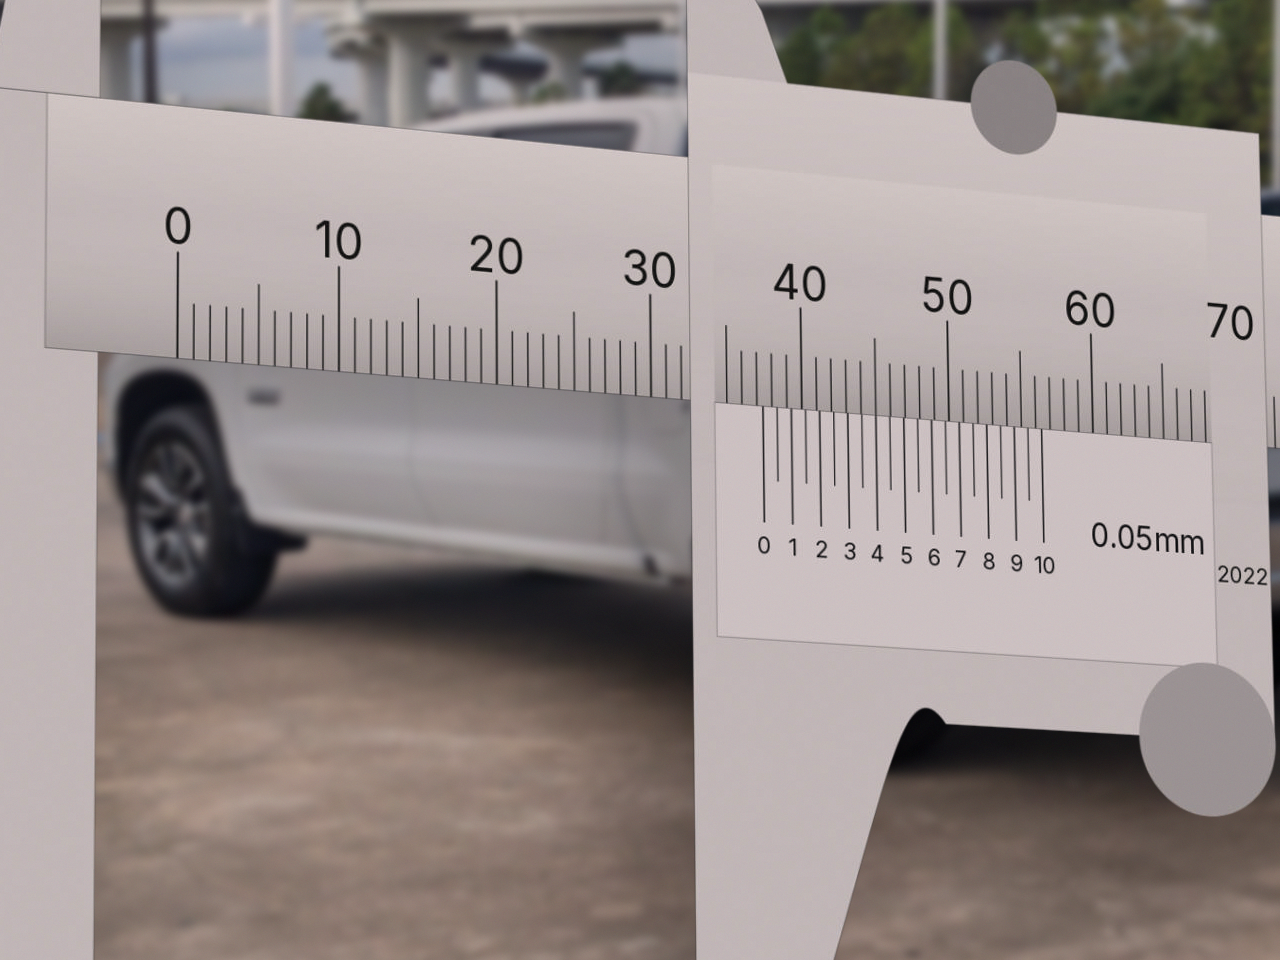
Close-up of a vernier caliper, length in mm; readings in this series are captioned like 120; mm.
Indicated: 37.4; mm
